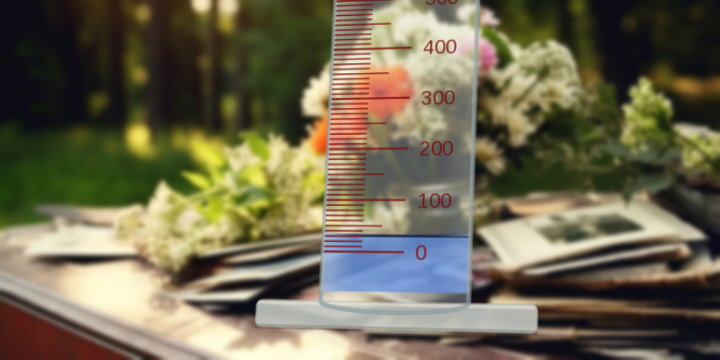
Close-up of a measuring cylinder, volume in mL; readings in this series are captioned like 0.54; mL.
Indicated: 30; mL
